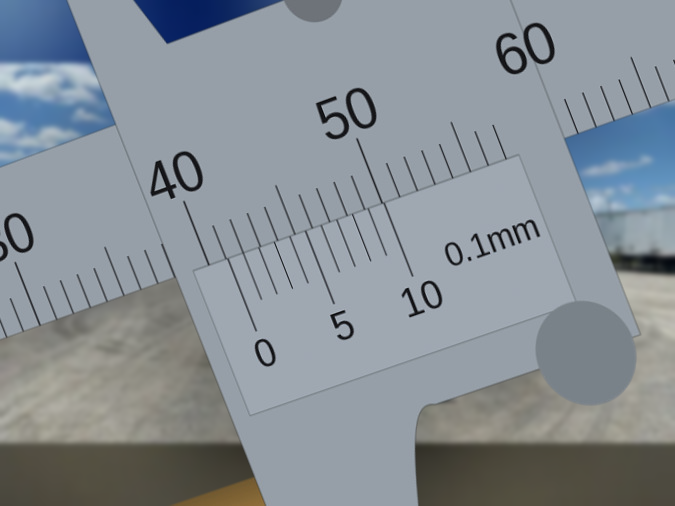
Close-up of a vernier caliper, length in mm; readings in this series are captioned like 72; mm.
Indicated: 41.1; mm
